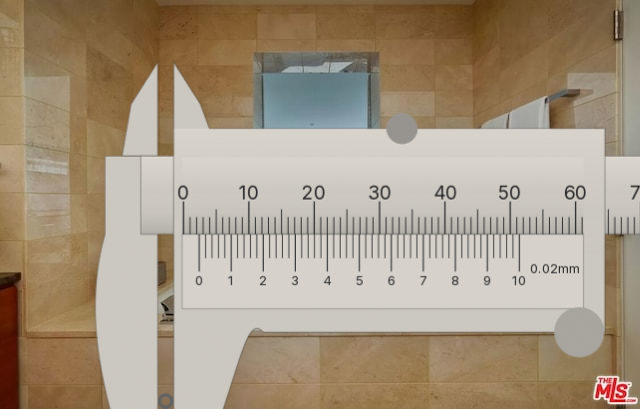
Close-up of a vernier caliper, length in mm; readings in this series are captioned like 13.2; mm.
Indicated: 2.4; mm
